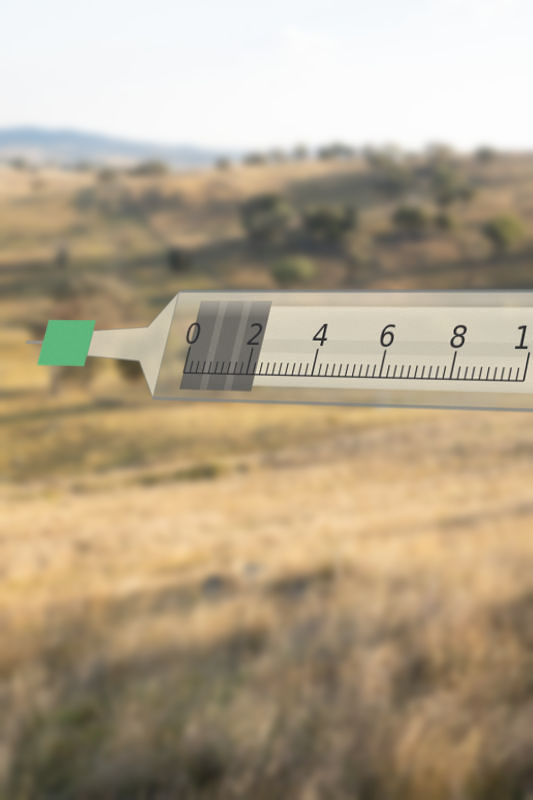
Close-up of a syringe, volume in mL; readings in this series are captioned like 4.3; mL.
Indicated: 0; mL
